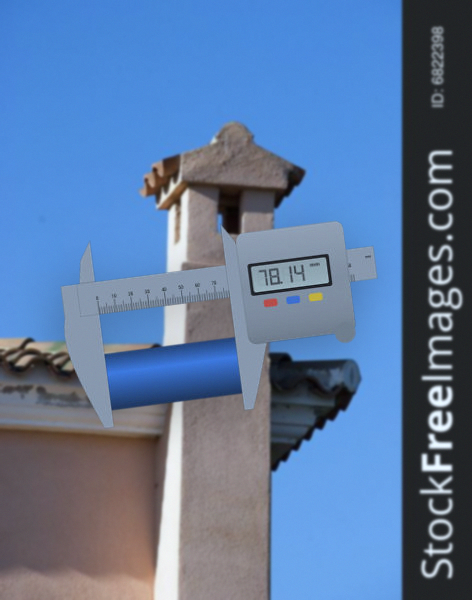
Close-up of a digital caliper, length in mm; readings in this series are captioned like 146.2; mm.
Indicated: 78.14; mm
